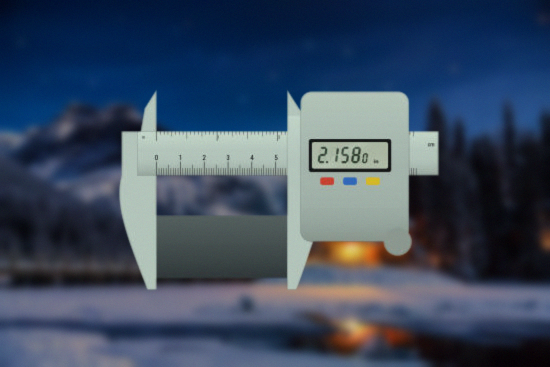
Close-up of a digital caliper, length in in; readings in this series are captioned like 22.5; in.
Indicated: 2.1580; in
